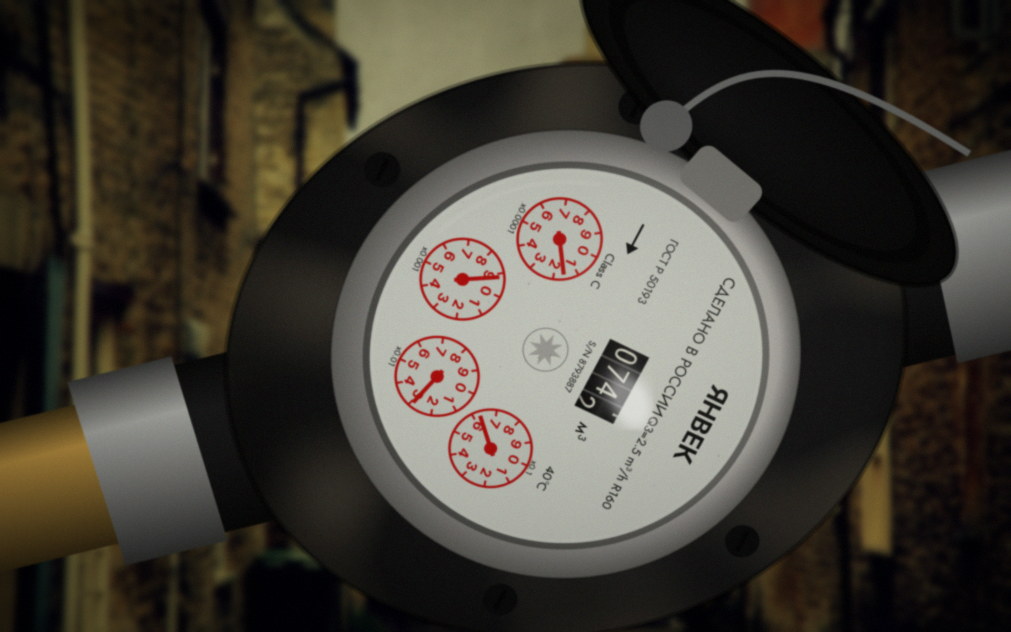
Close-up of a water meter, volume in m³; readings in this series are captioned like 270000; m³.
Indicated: 741.6291; m³
